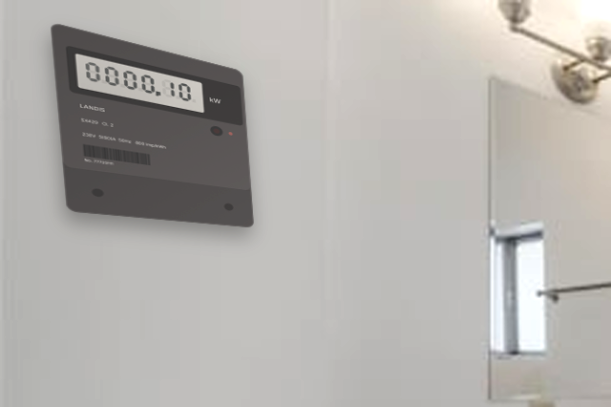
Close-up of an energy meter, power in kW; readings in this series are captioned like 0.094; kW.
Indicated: 0.10; kW
